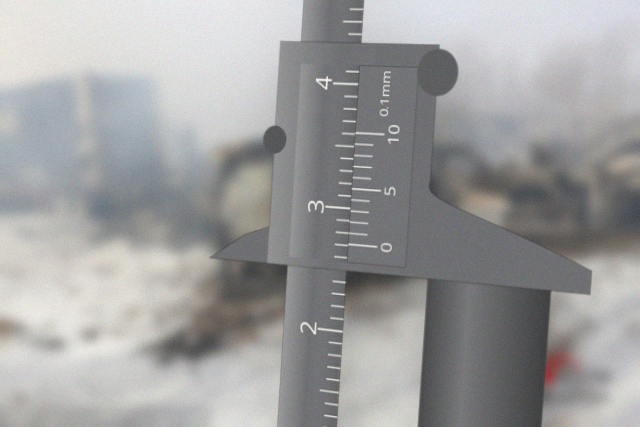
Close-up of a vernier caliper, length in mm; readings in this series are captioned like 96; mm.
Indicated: 27.1; mm
